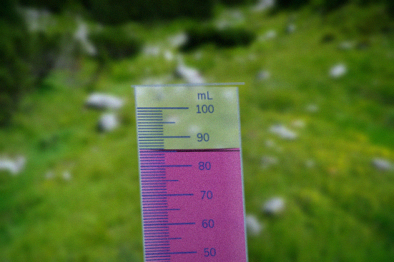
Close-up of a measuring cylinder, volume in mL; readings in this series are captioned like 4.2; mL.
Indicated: 85; mL
